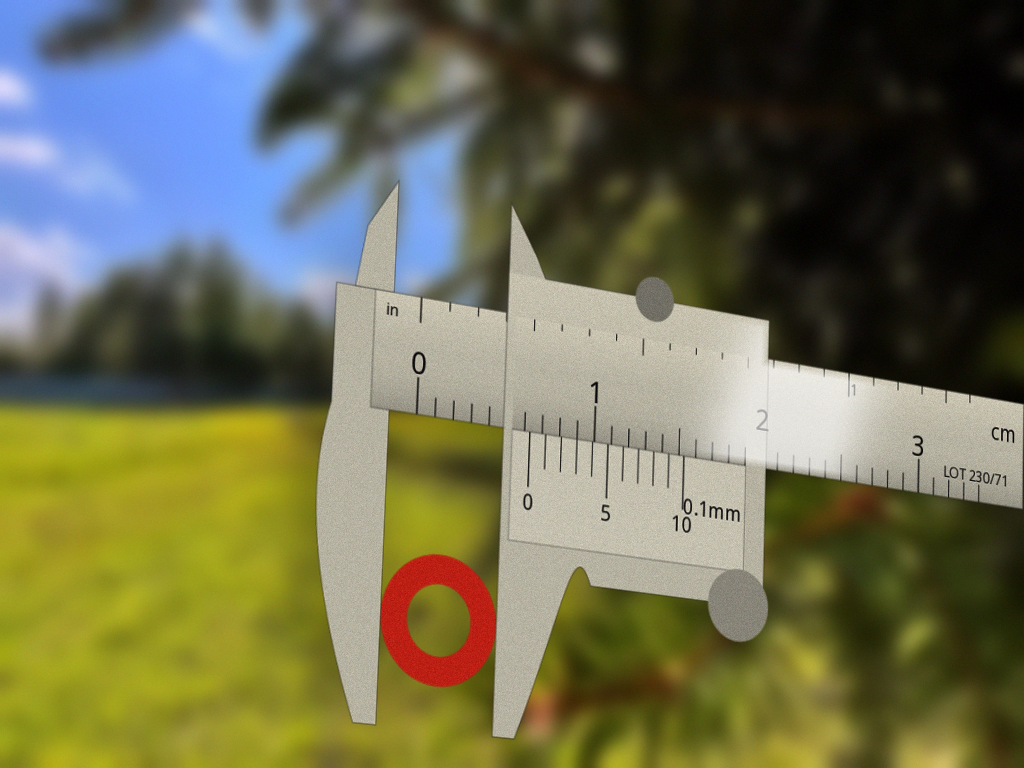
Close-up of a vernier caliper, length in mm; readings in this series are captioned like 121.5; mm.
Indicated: 6.3; mm
